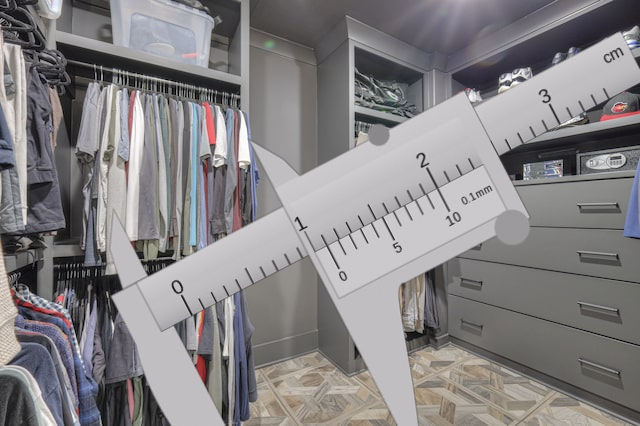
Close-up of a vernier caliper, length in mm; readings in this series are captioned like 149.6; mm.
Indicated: 11.0; mm
